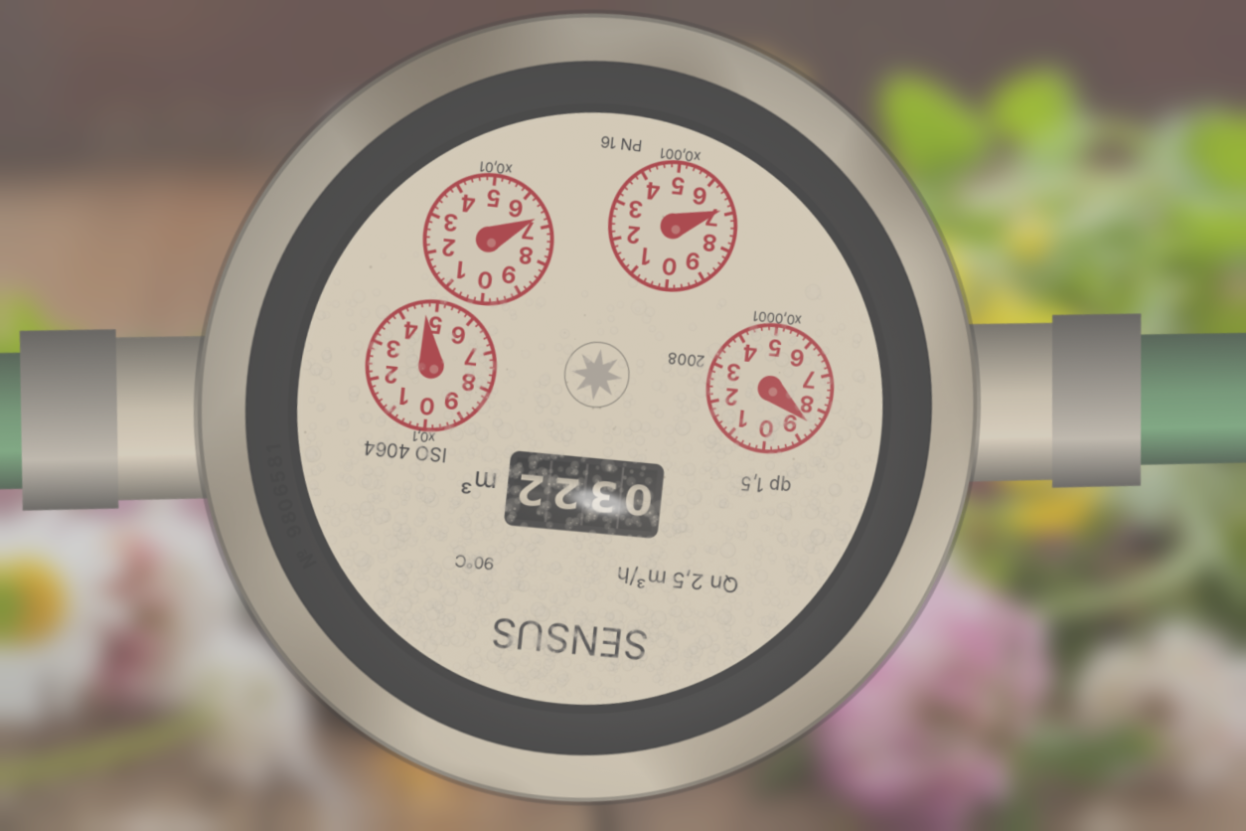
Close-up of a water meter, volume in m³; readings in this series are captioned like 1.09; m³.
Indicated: 322.4668; m³
